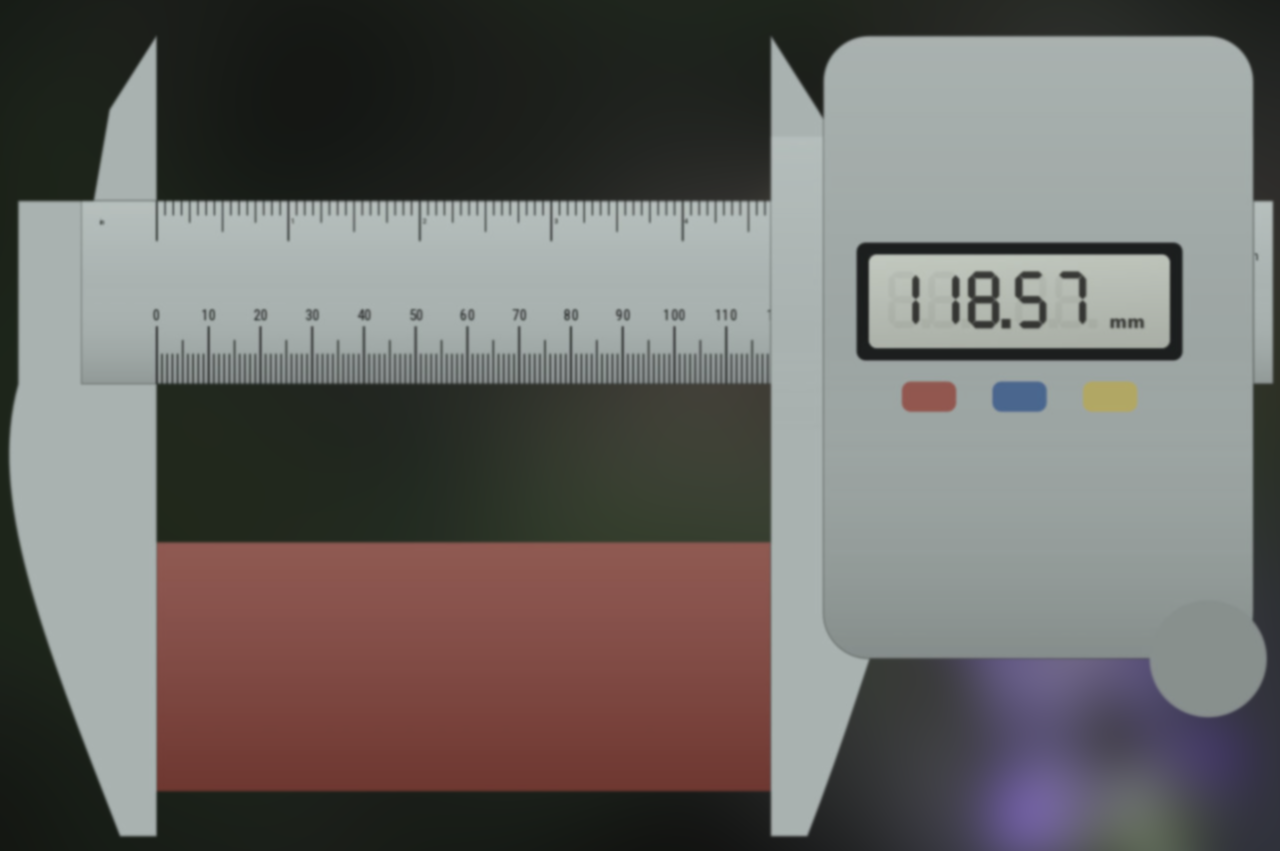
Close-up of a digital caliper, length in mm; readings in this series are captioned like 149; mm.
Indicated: 118.57; mm
